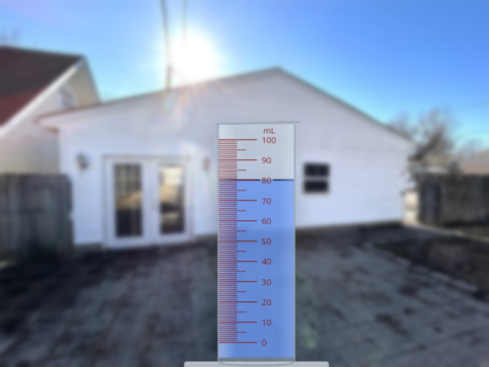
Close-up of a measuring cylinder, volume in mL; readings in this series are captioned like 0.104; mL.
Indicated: 80; mL
